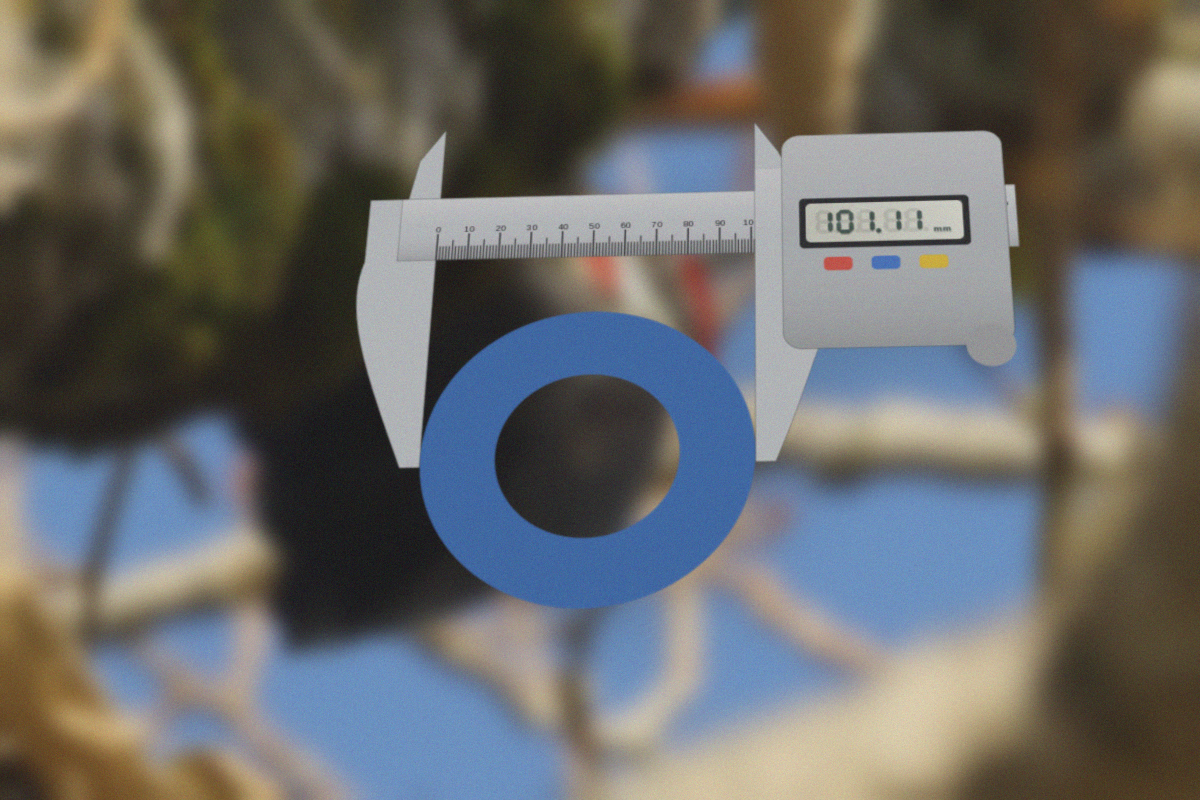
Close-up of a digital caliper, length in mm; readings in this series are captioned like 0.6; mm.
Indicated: 101.11; mm
